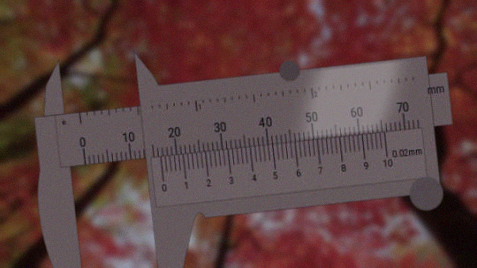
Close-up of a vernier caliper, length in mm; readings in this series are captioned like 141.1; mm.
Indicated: 16.5; mm
